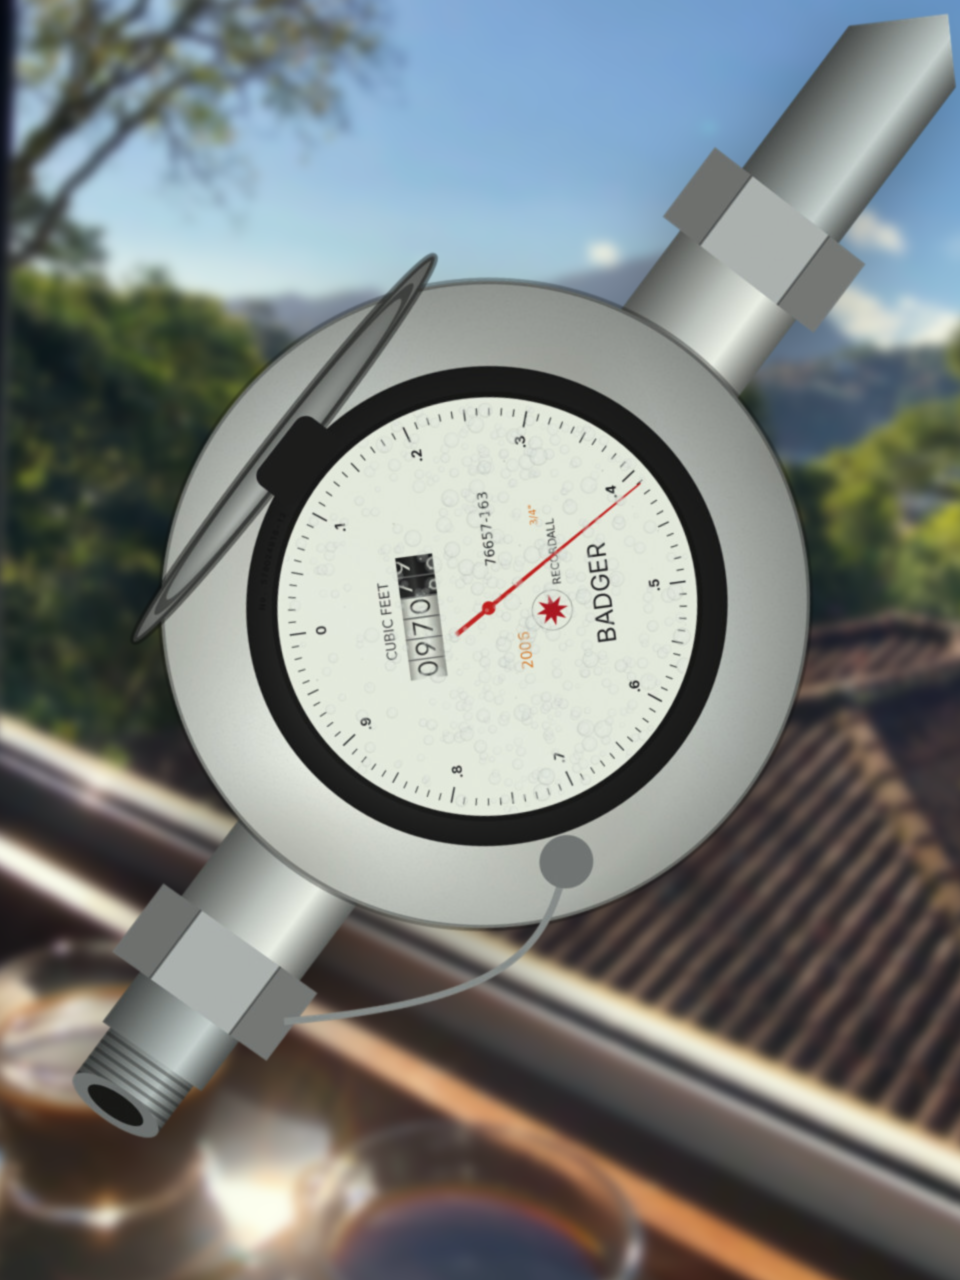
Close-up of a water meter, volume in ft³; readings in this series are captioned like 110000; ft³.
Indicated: 97079.41; ft³
